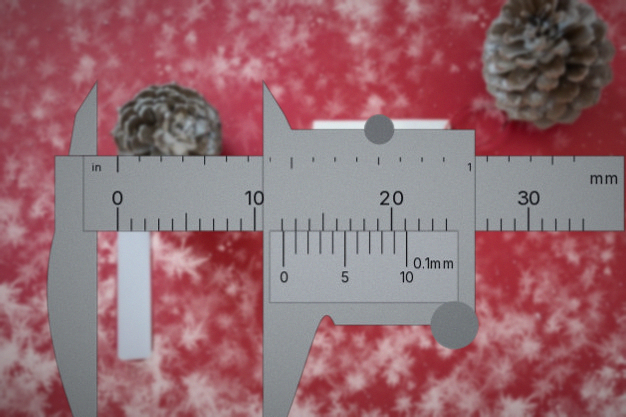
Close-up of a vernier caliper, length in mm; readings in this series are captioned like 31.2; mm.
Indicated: 12.1; mm
